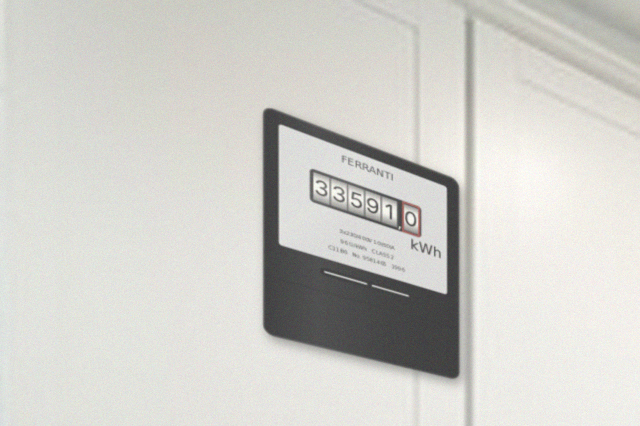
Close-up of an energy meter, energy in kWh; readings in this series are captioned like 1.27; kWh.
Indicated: 33591.0; kWh
